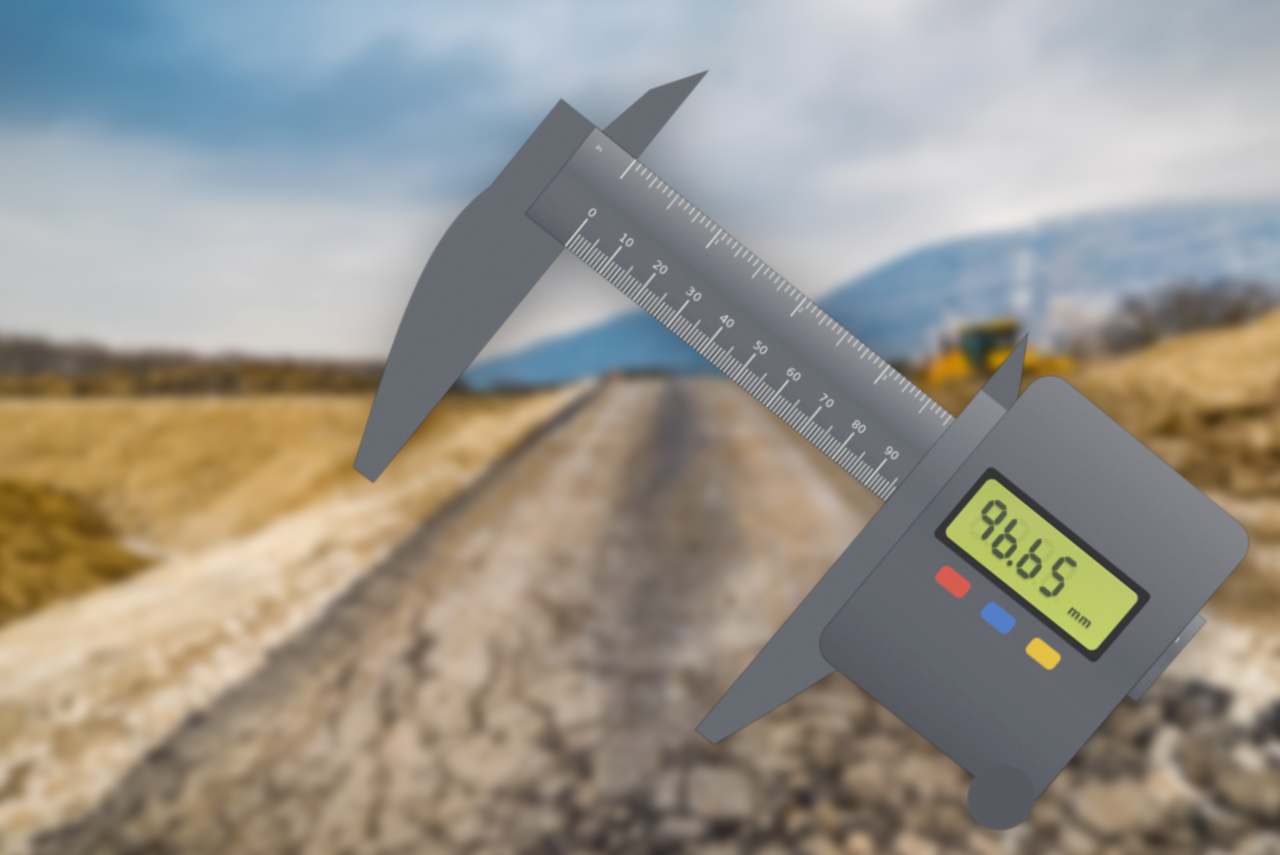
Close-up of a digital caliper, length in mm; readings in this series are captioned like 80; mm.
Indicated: 96.65; mm
